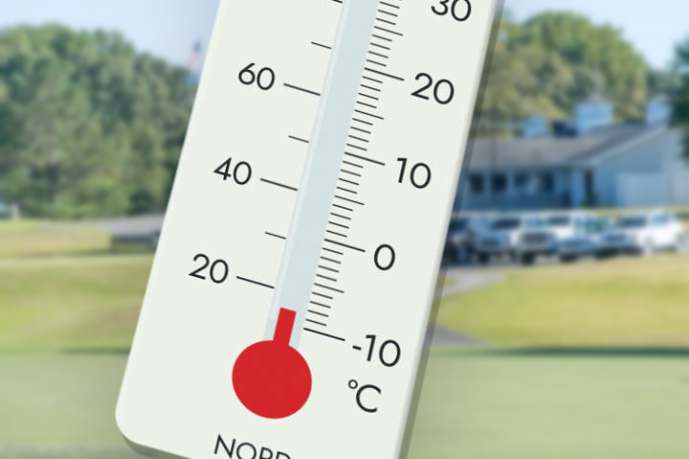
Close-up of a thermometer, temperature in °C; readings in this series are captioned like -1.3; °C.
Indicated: -8.5; °C
